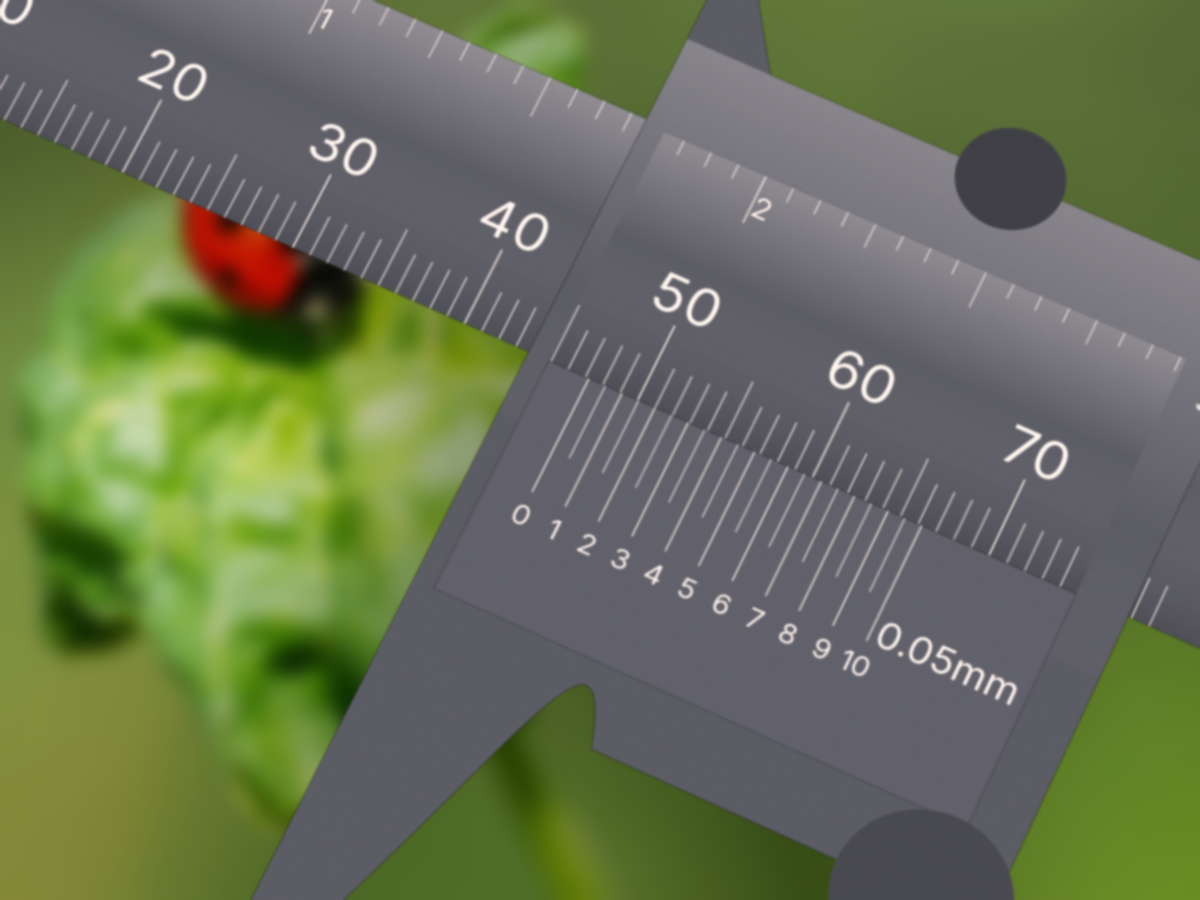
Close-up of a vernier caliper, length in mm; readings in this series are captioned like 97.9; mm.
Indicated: 47.2; mm
